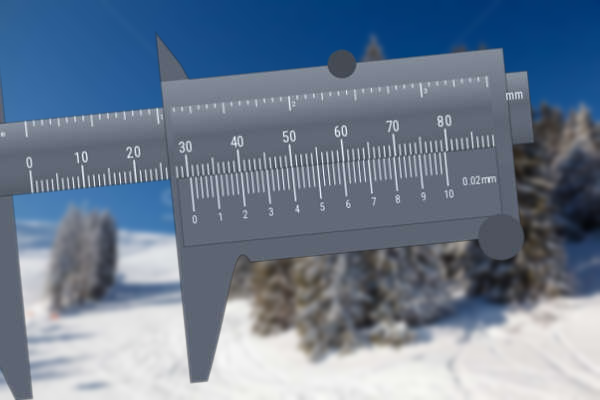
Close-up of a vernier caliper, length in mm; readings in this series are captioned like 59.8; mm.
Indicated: 30.5; mm
